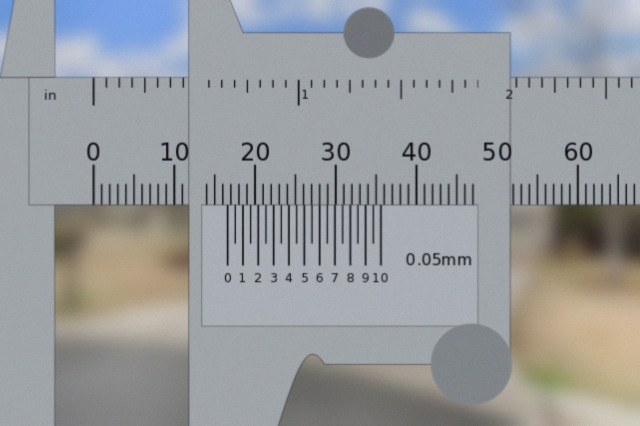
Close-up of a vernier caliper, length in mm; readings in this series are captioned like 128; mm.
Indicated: 16.6; mm
